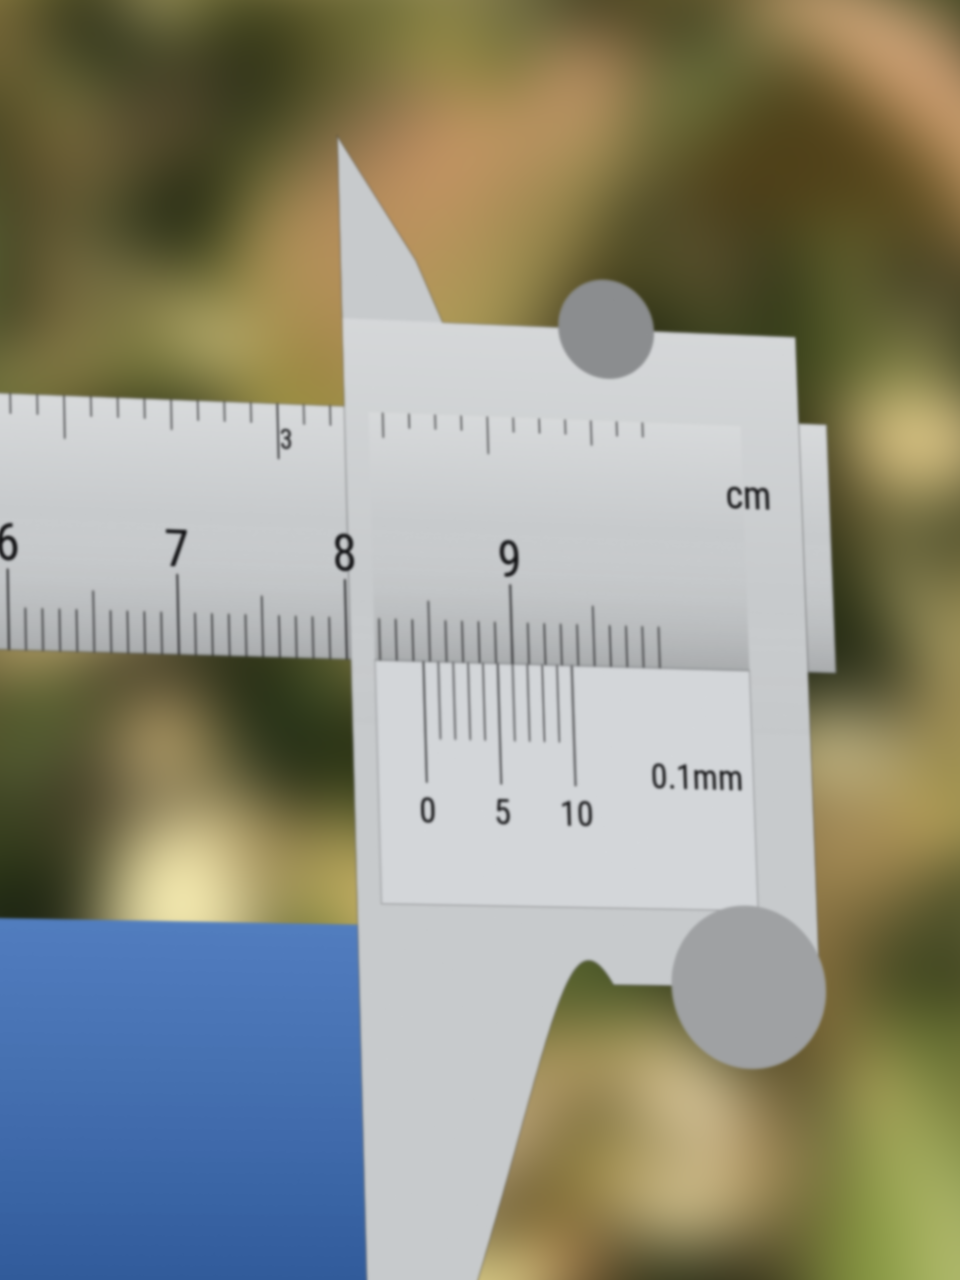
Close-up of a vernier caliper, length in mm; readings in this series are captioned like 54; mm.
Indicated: 84.6; mm
